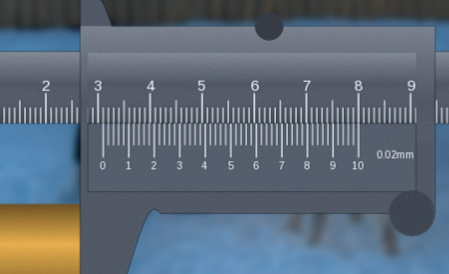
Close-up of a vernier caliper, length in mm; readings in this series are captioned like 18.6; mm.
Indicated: 31.0; mm
